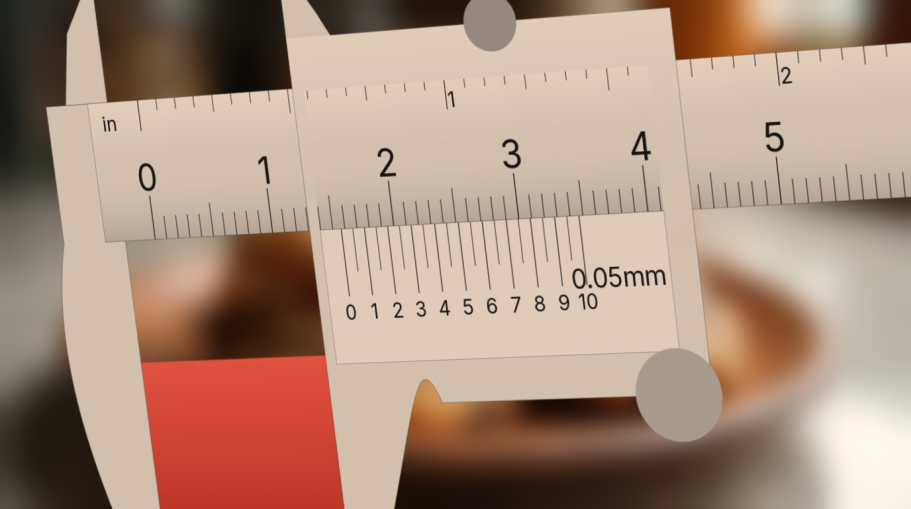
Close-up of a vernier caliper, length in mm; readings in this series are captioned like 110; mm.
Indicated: 15.7; mm
